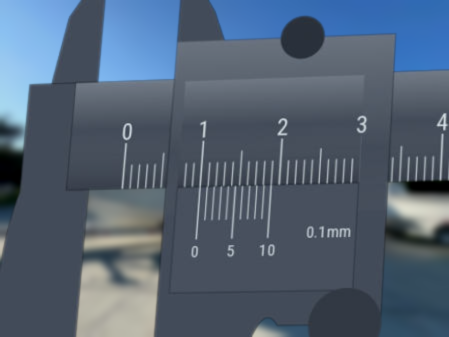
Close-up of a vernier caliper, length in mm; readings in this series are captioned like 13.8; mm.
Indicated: 10.0; mm
